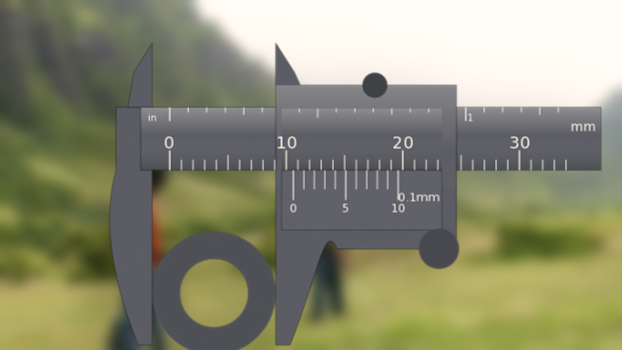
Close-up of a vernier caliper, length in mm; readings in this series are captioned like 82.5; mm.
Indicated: 10.6; mm
